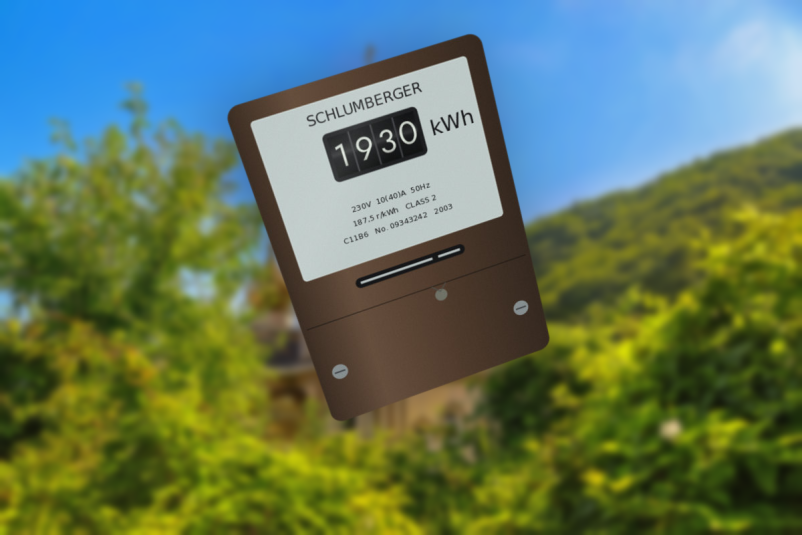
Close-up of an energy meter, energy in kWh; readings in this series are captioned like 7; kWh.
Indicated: 1930; kWh
